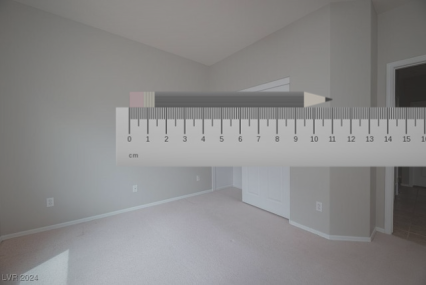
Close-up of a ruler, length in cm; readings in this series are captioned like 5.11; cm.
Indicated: 11; cm
